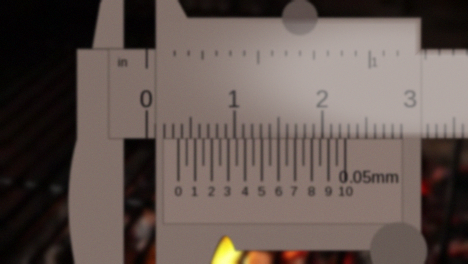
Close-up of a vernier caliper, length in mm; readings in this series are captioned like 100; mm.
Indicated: 3.6; mm
